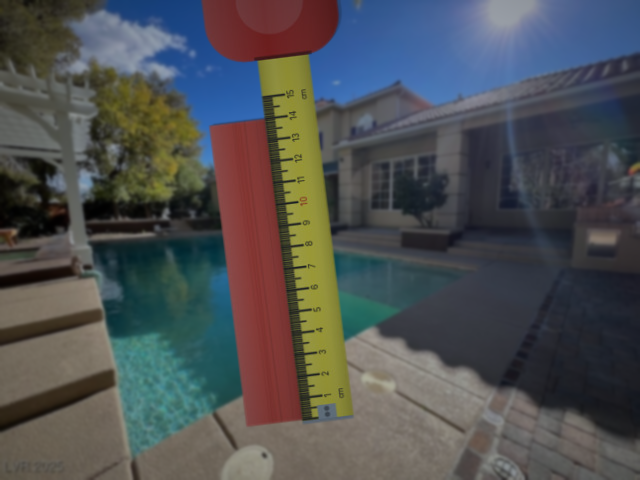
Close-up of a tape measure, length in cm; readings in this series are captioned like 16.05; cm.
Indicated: 14; cm
